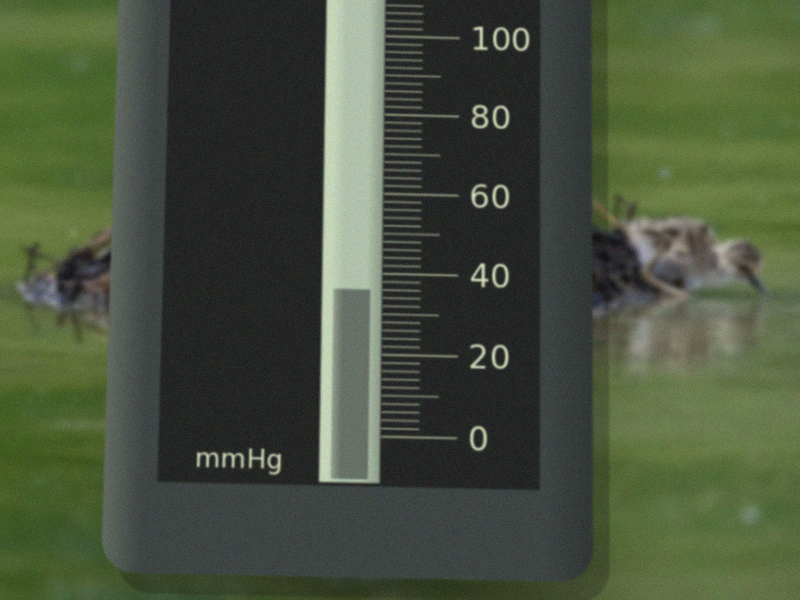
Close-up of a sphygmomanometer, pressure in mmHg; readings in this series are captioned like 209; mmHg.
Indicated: 36; mmHg
